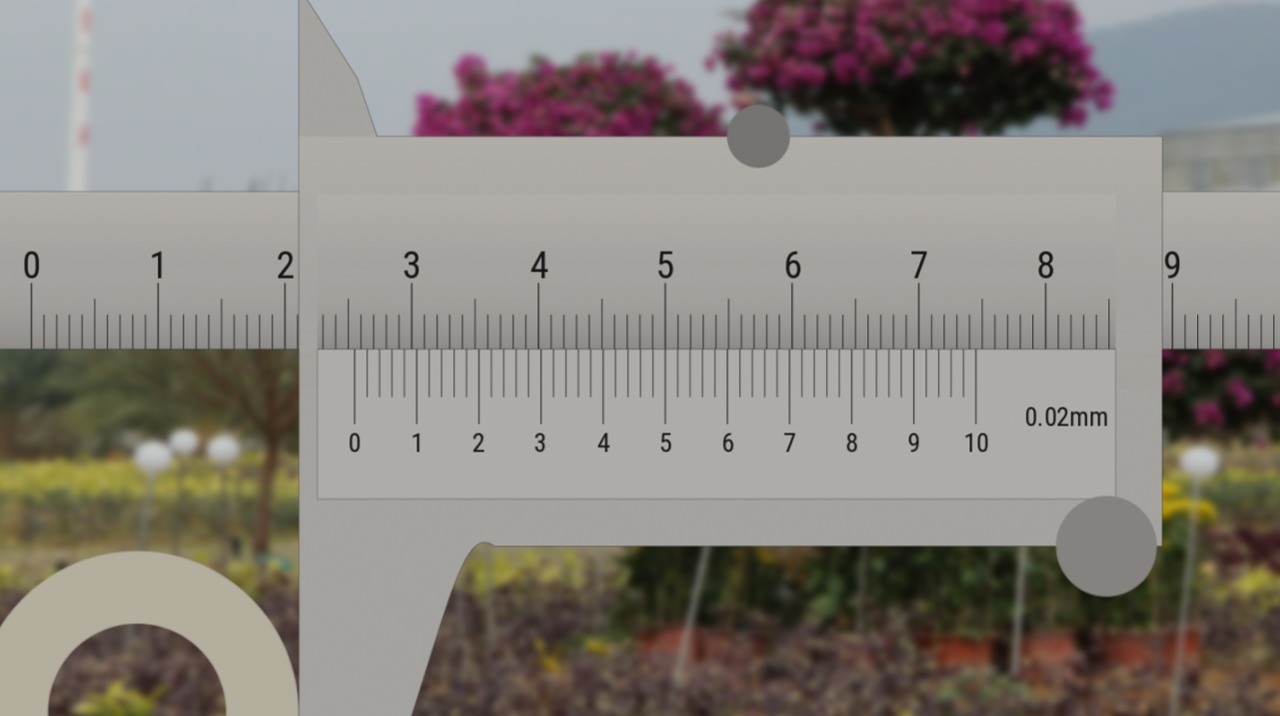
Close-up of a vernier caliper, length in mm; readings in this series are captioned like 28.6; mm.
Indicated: 25.5; mm
